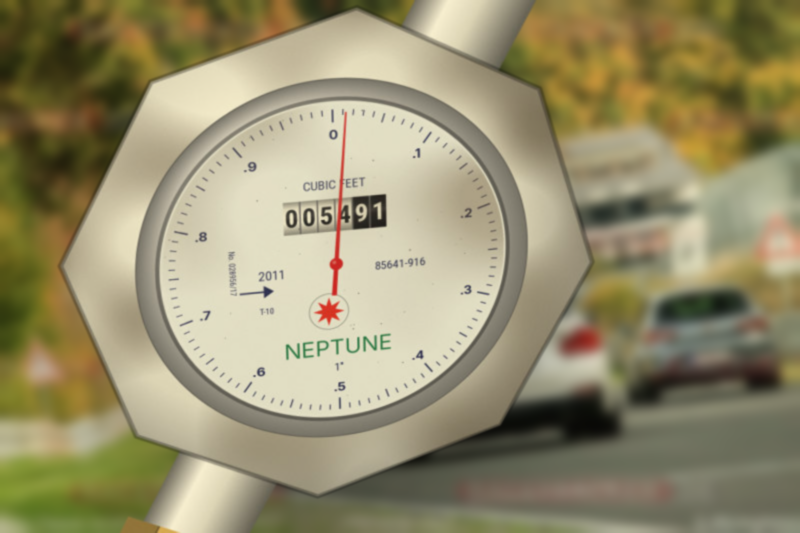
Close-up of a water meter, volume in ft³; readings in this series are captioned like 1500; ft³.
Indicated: 5491.01; ft³
